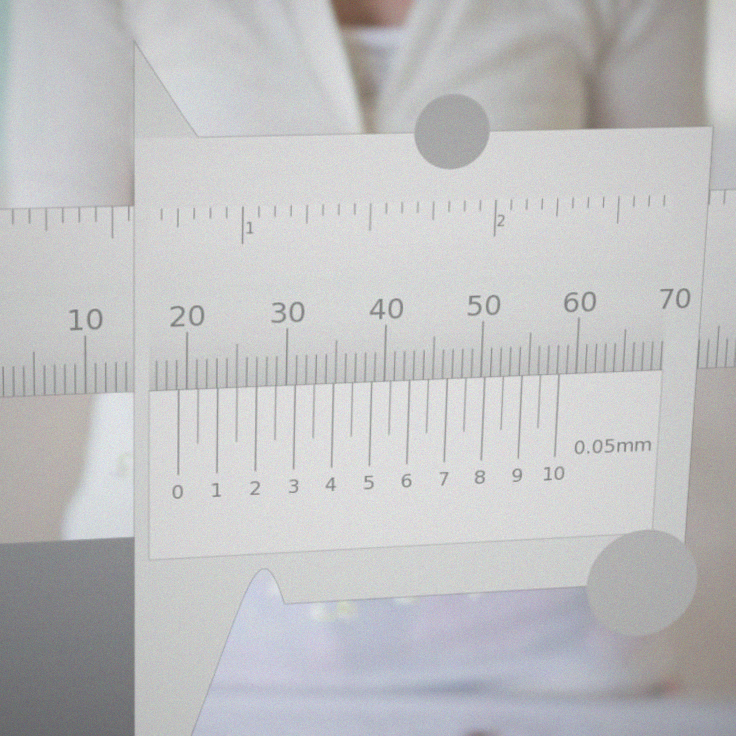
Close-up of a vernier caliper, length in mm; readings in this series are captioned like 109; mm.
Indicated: 19.2; mm
